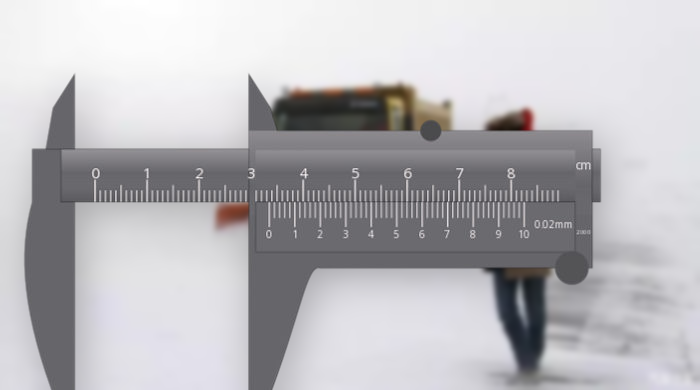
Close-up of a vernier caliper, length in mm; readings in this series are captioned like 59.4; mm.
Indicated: 33.5; mm
